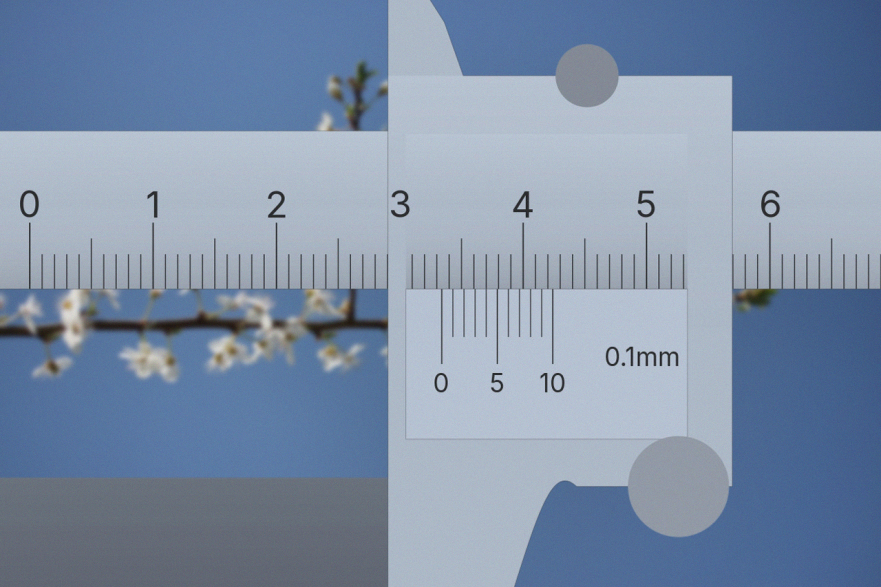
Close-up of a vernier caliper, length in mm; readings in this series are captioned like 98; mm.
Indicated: 33.4; mm
